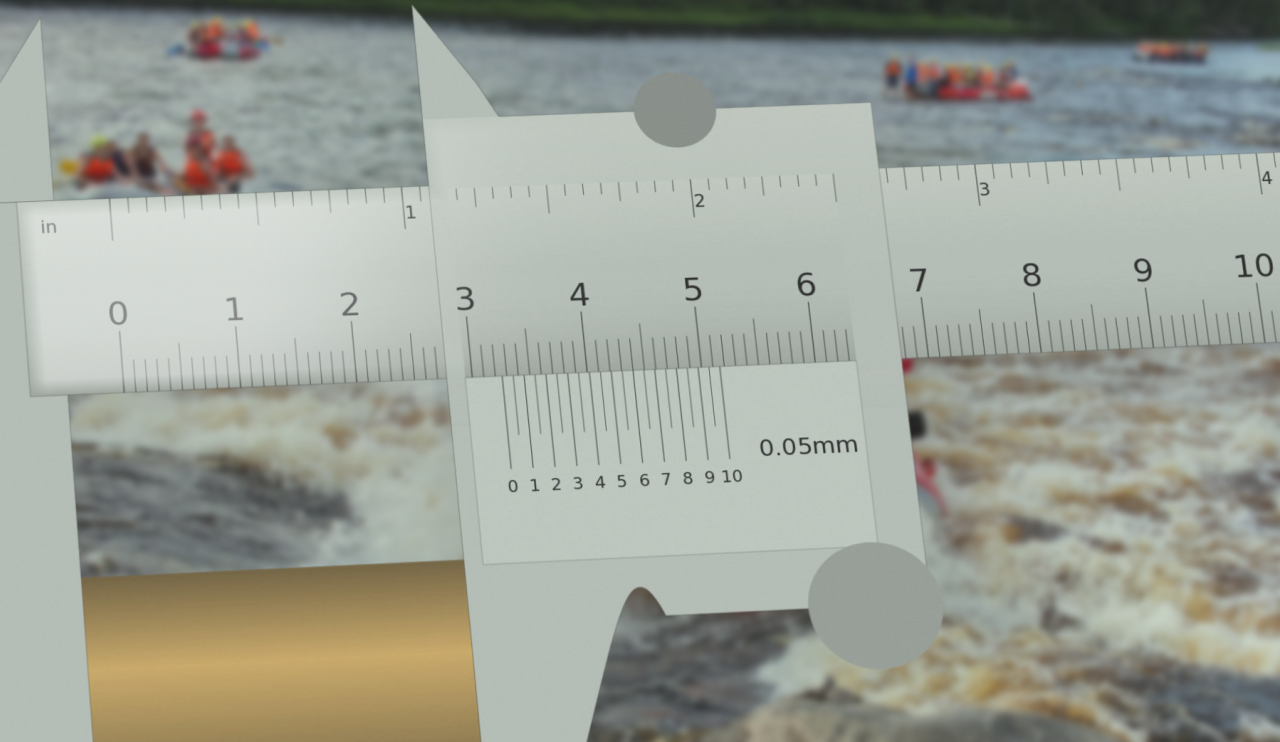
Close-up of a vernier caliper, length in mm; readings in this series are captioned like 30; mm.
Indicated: 32.6; mm
